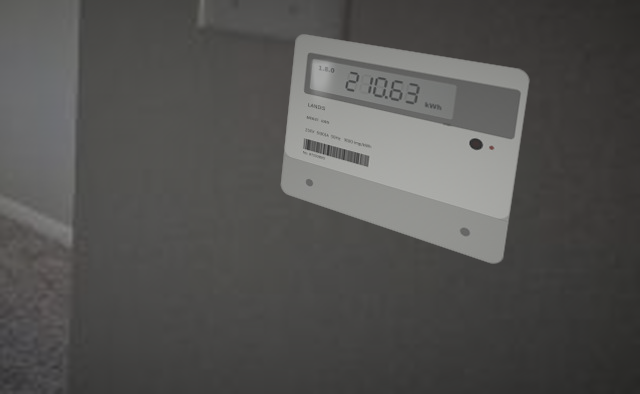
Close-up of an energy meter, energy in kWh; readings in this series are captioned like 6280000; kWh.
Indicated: 210.63; kWh
